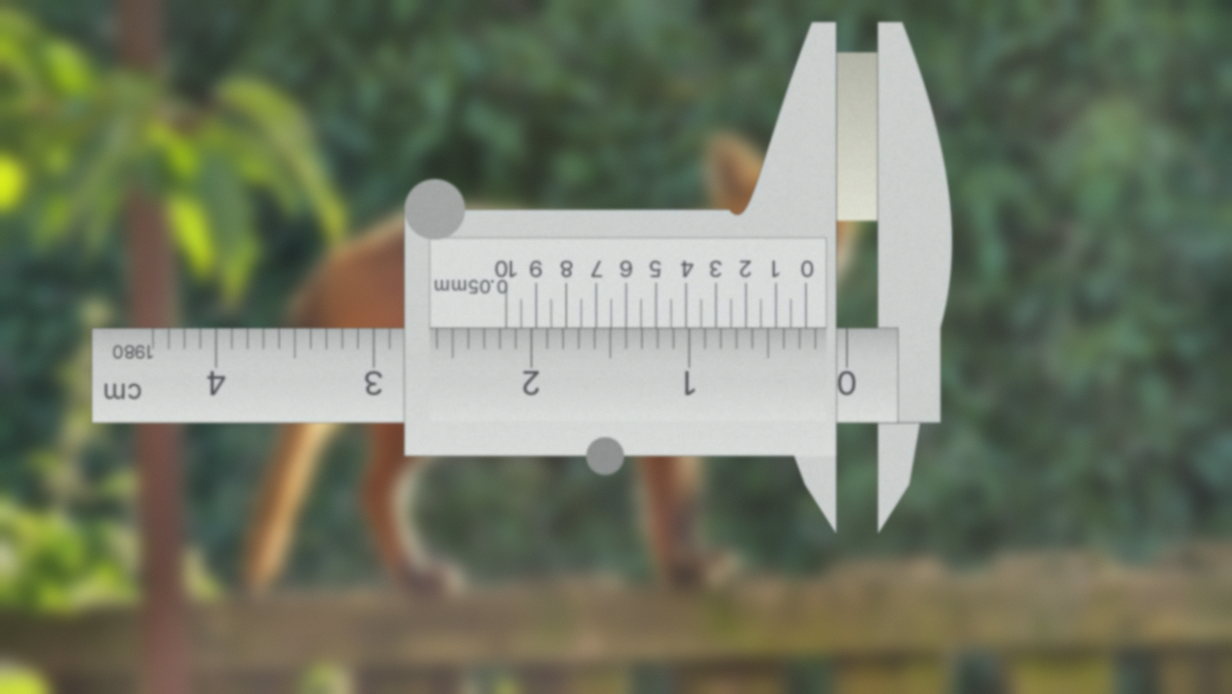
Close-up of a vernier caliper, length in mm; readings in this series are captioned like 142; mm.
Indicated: 2.6; mm
